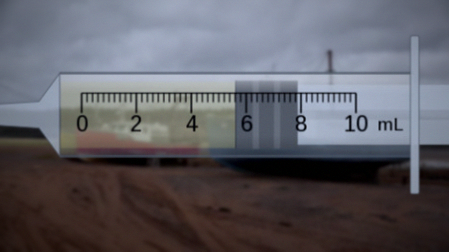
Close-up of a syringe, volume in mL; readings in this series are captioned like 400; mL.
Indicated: 5.6; mL
